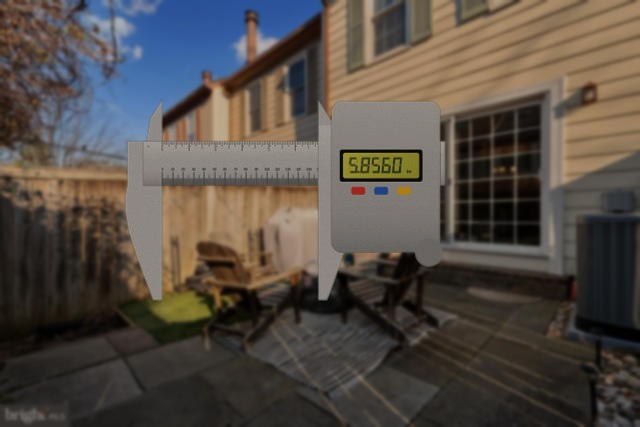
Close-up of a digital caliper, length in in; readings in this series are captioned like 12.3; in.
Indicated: 5.8560; in
